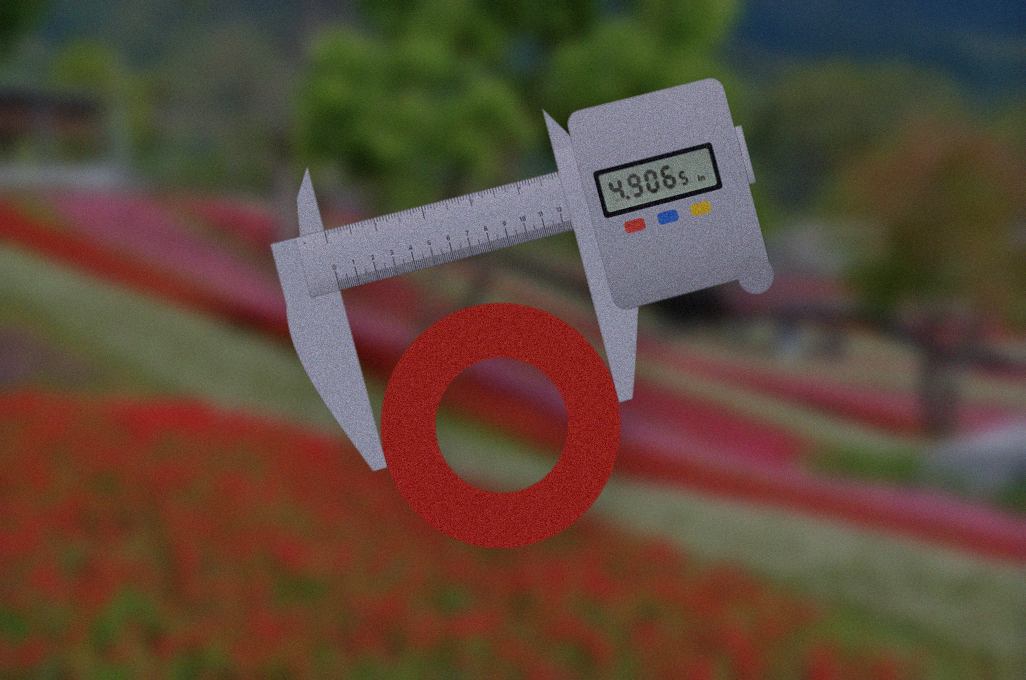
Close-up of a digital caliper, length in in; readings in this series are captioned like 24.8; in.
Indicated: 4.9065; in
